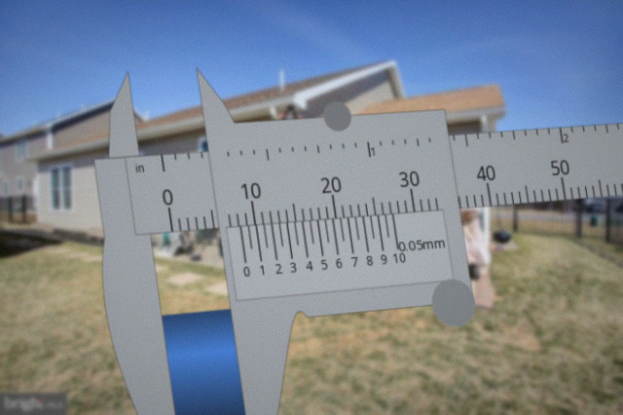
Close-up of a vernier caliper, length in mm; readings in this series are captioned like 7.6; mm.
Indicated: 8.2; mm
